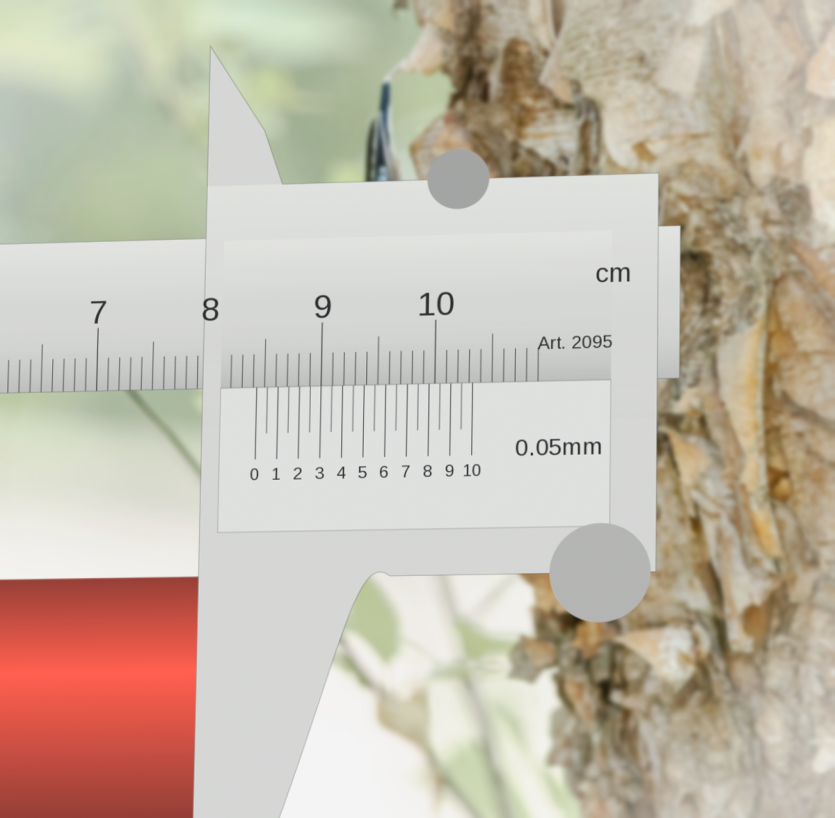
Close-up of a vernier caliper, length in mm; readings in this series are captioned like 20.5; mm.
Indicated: 84.3; mm
